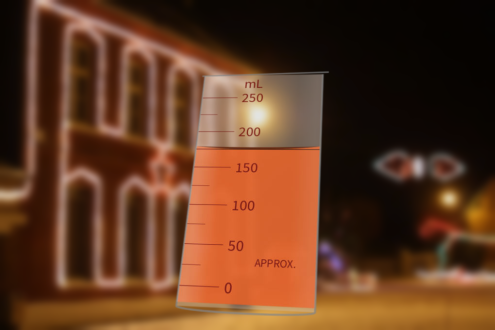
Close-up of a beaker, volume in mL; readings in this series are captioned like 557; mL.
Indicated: 175; mL
